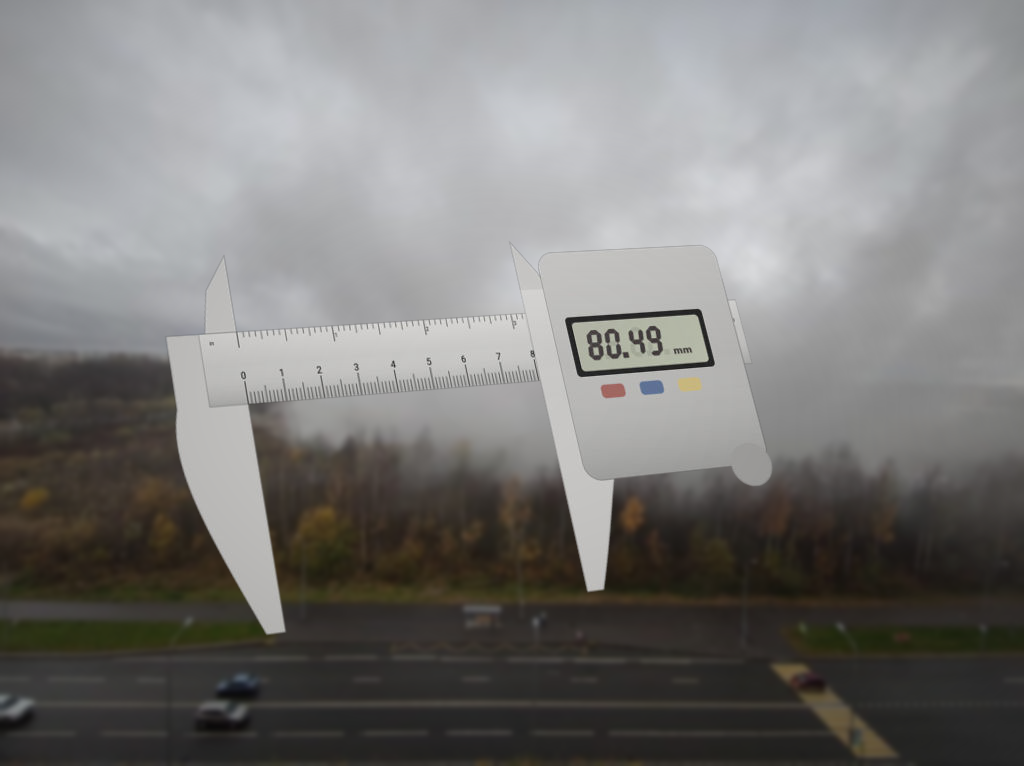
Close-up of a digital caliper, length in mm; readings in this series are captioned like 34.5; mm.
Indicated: 80.49; mm
